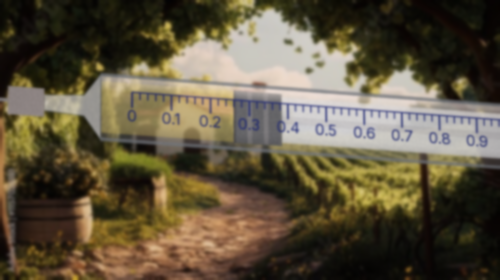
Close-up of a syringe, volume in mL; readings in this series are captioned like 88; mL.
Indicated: 0.26; mL
